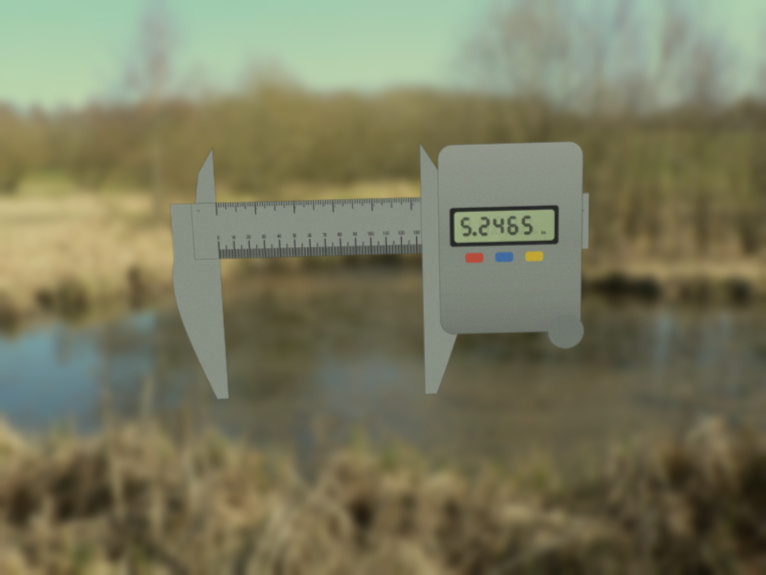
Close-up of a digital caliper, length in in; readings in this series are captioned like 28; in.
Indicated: 5.2465; in
